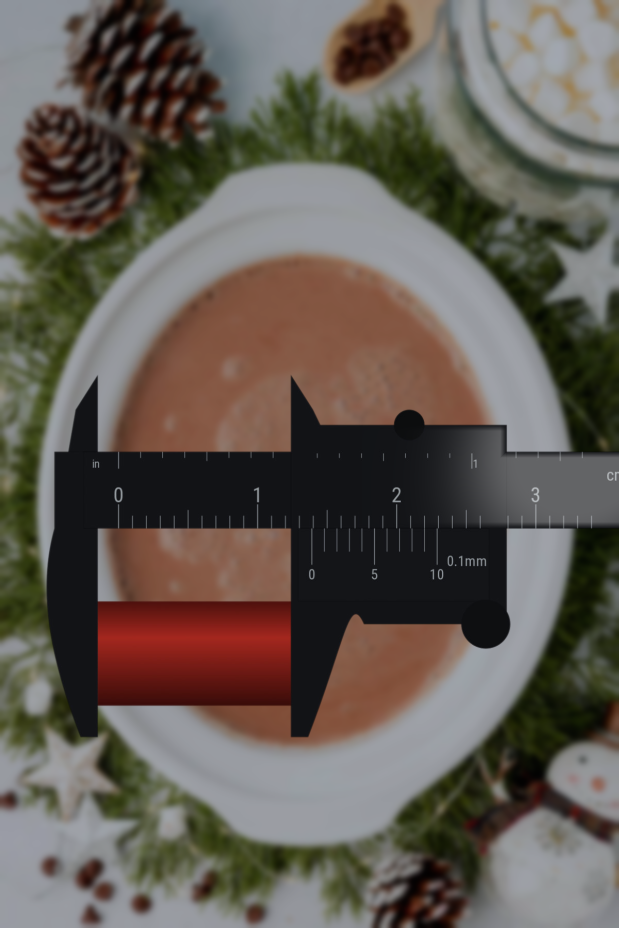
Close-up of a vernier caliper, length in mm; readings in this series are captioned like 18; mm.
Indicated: 13.9; mm
